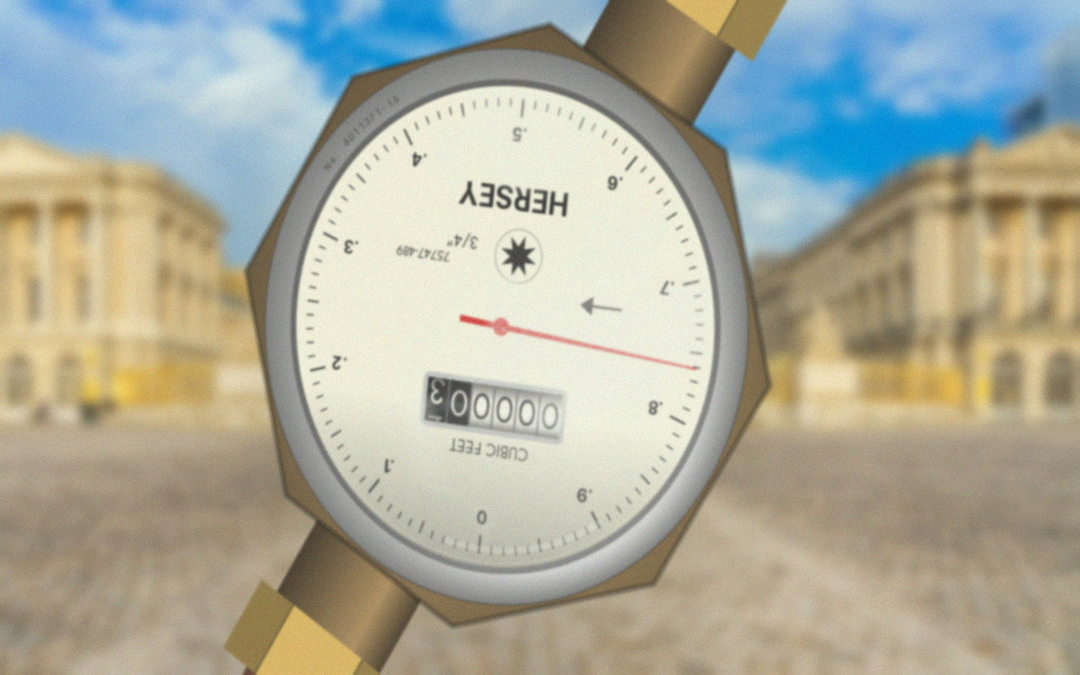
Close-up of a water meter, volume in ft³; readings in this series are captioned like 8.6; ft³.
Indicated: 2.76; ft³
